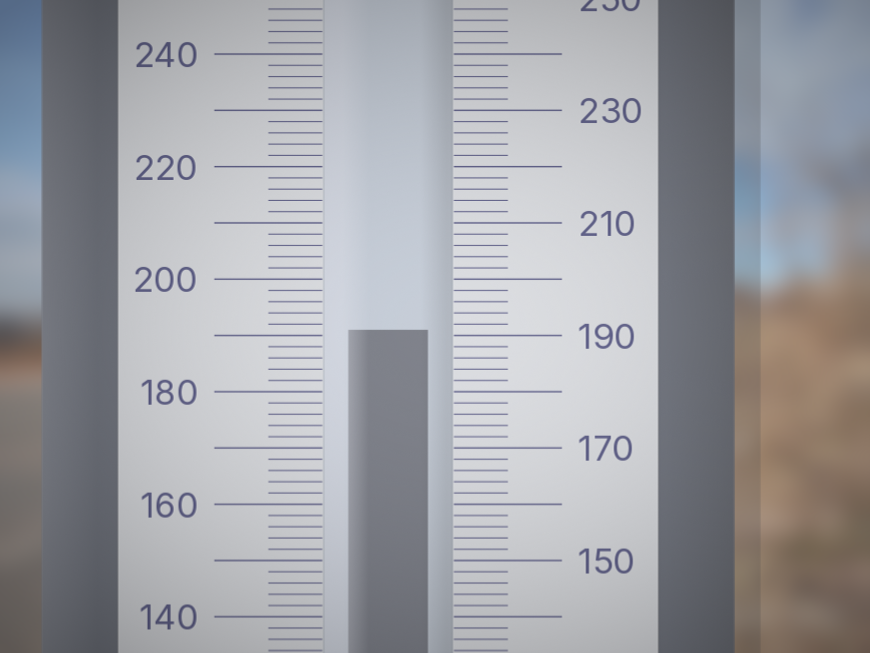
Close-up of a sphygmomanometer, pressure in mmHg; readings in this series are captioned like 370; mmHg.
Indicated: 191; mmHg
